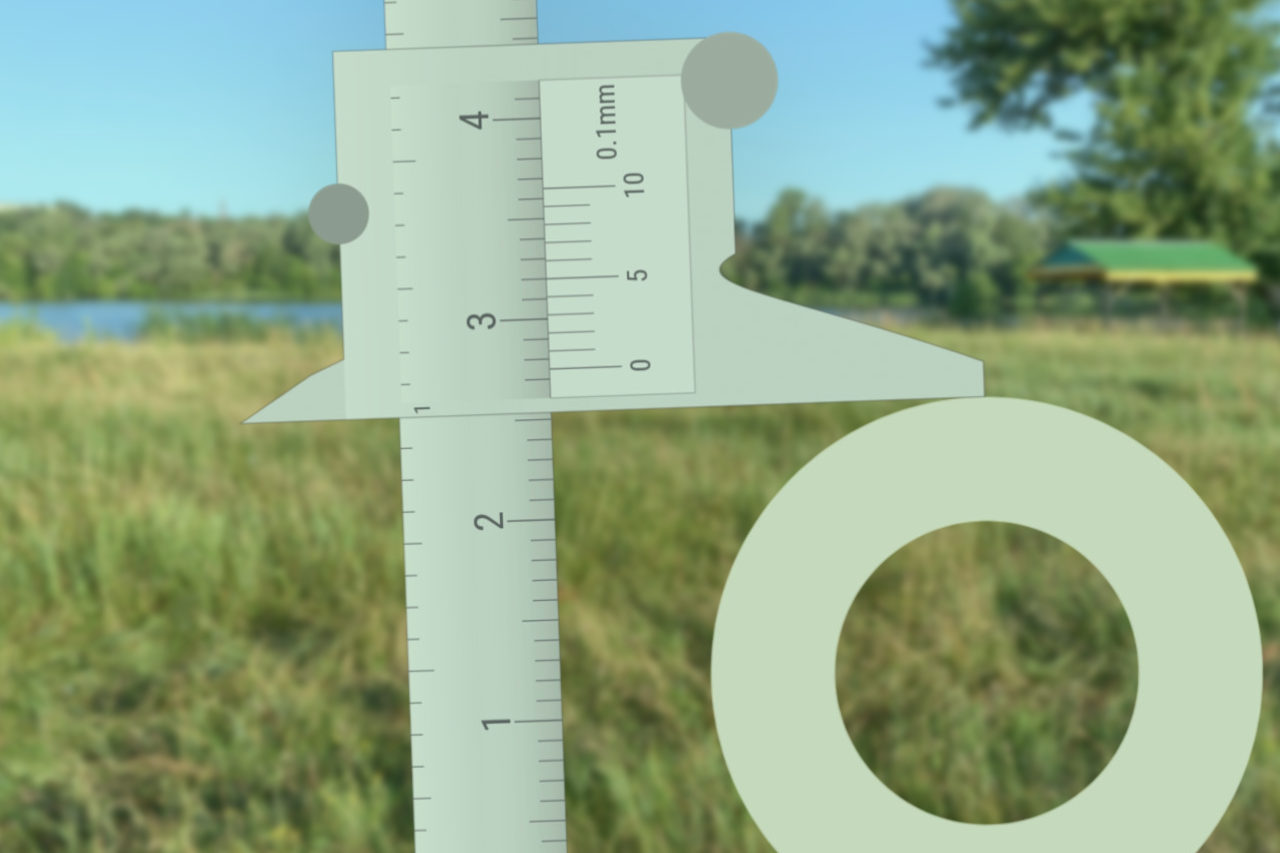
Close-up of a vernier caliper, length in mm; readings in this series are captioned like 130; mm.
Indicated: 27.5; mm
